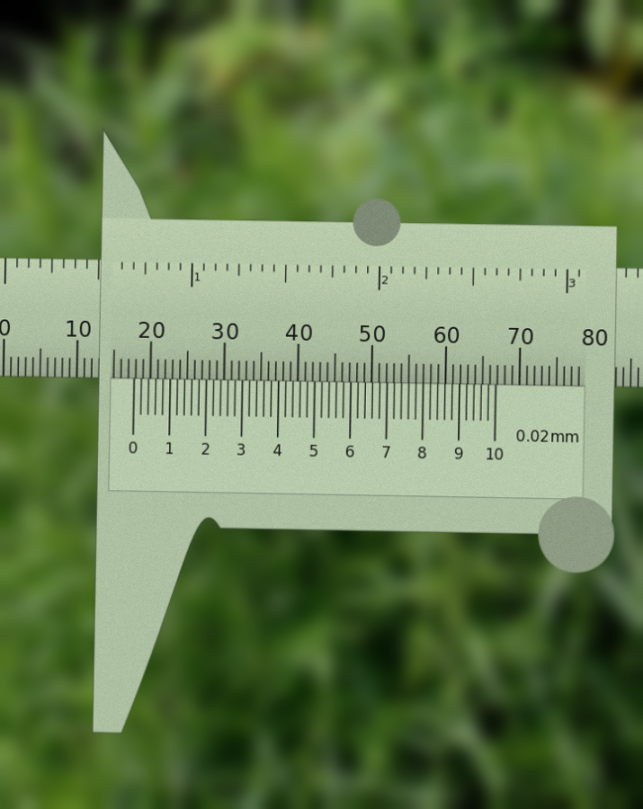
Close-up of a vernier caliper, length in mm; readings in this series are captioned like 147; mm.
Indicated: 17.8; mm
